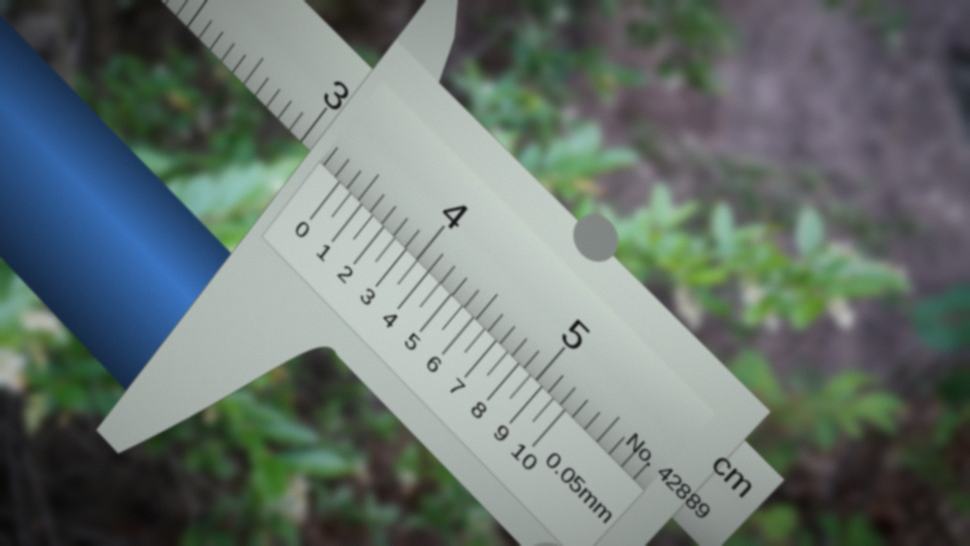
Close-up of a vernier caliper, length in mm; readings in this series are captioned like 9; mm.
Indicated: 33.4; mm
